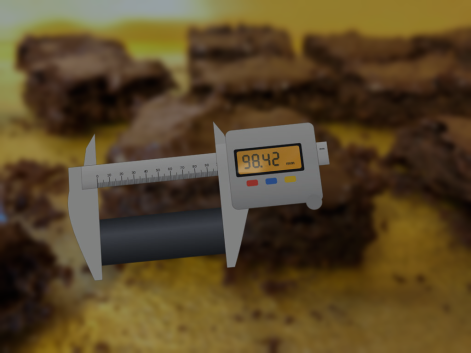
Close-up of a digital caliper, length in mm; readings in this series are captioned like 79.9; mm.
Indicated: 98.42; mm
